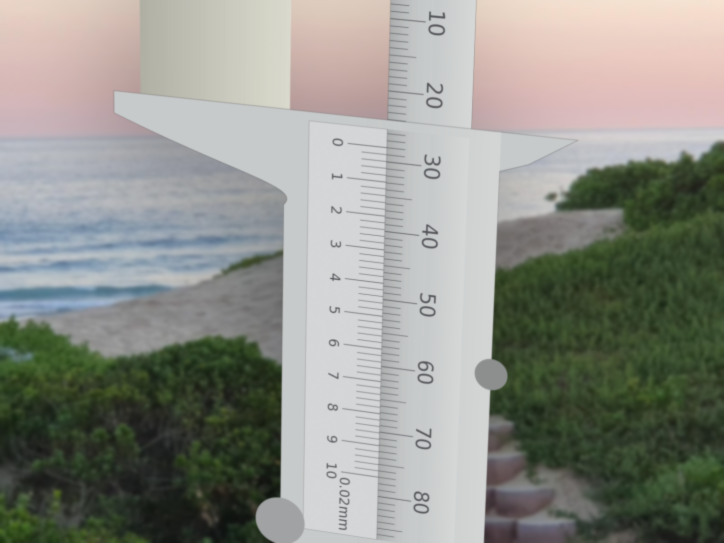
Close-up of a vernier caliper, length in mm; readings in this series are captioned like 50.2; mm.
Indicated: 28.0; mm
